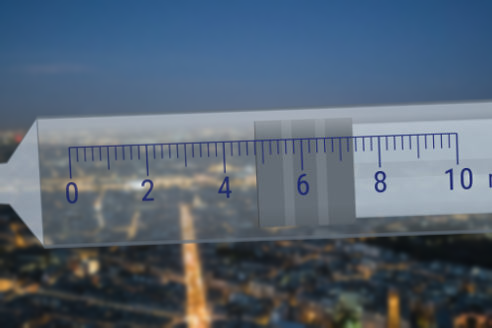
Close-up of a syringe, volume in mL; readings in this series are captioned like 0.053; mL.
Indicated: 4.8; mL
